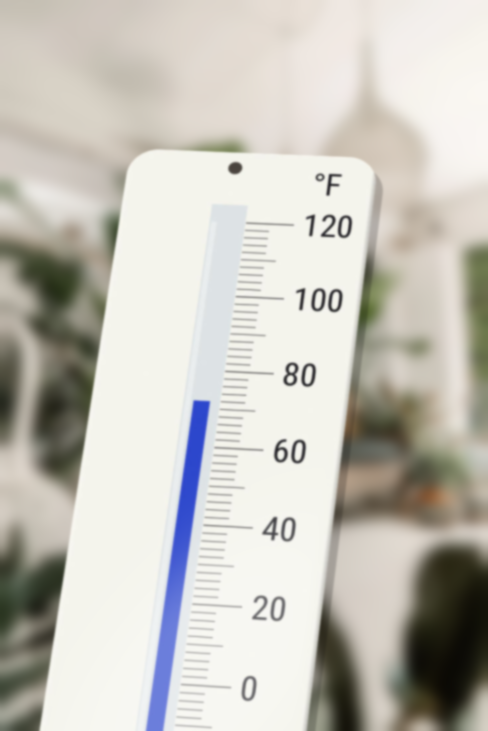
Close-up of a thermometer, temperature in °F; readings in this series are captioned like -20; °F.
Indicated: 72; °F
